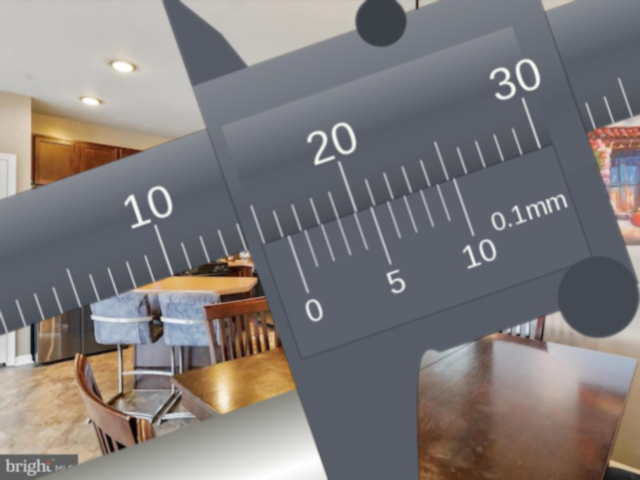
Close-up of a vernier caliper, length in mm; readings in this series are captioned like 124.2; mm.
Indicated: 16.3; mm
